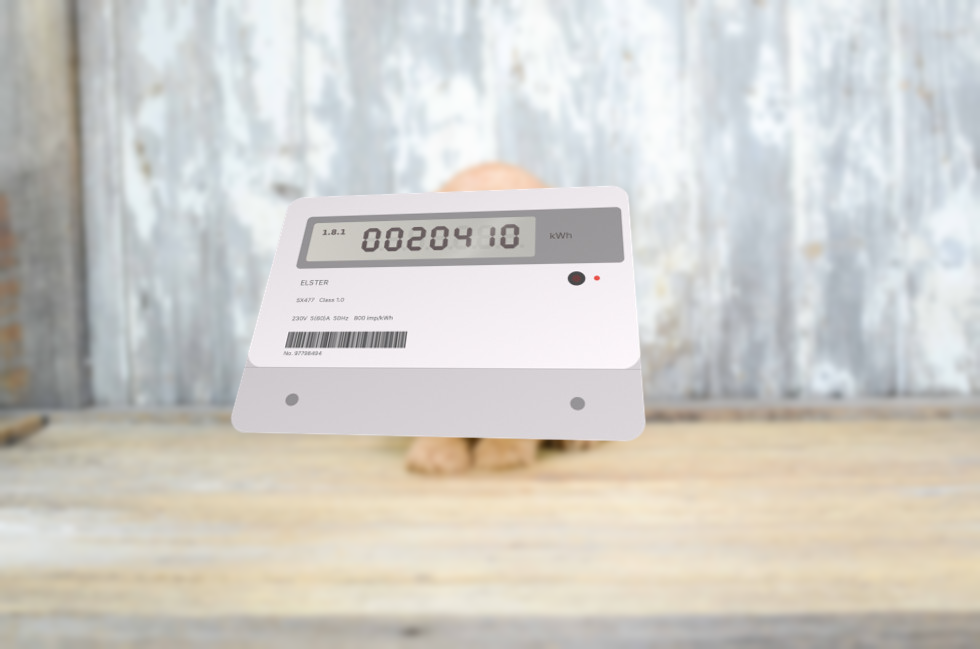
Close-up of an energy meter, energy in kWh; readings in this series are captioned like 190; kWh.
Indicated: 20410; kWh
